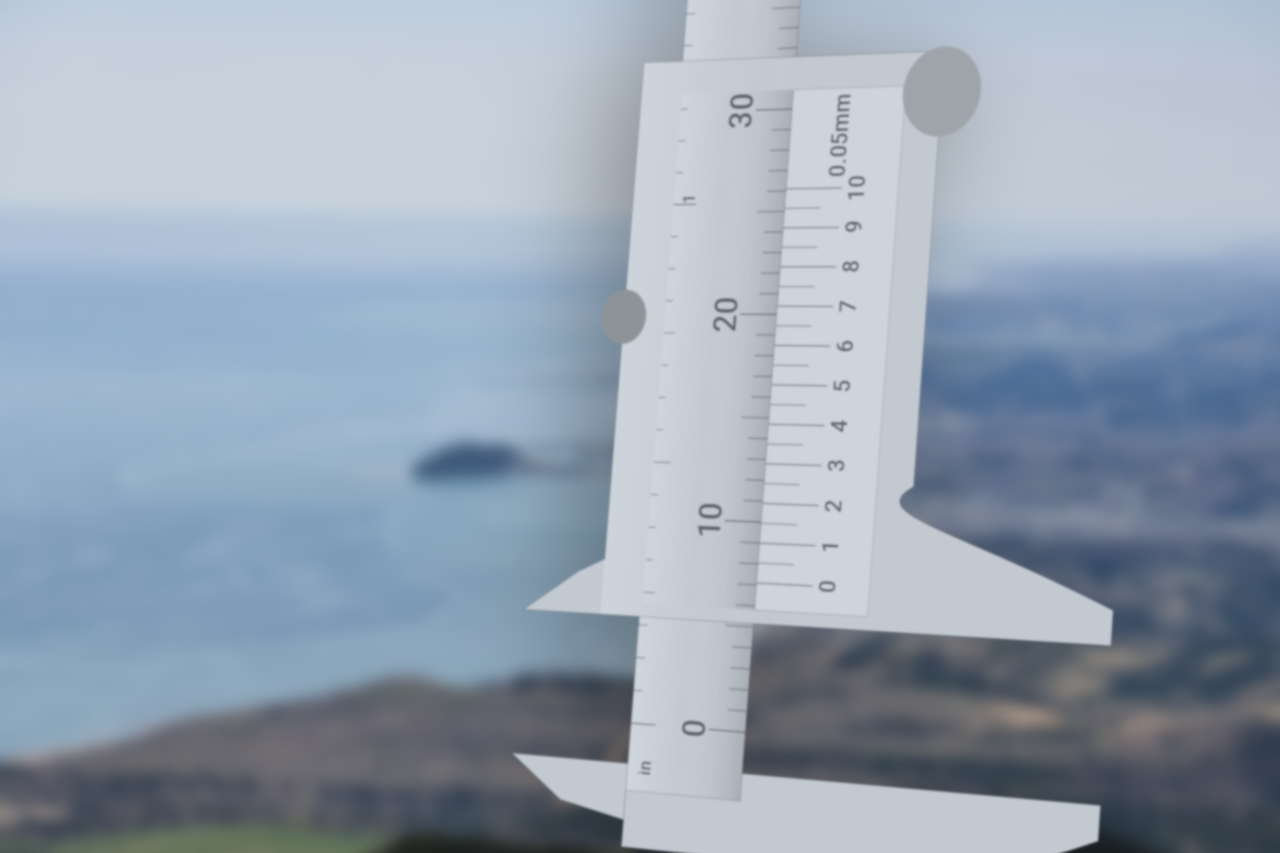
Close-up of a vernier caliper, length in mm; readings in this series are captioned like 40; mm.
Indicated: 7.1; mm
